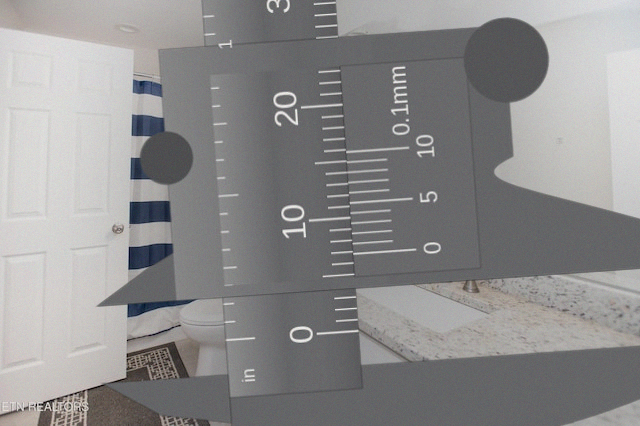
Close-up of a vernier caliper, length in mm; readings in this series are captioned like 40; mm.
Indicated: 6.8; mm
